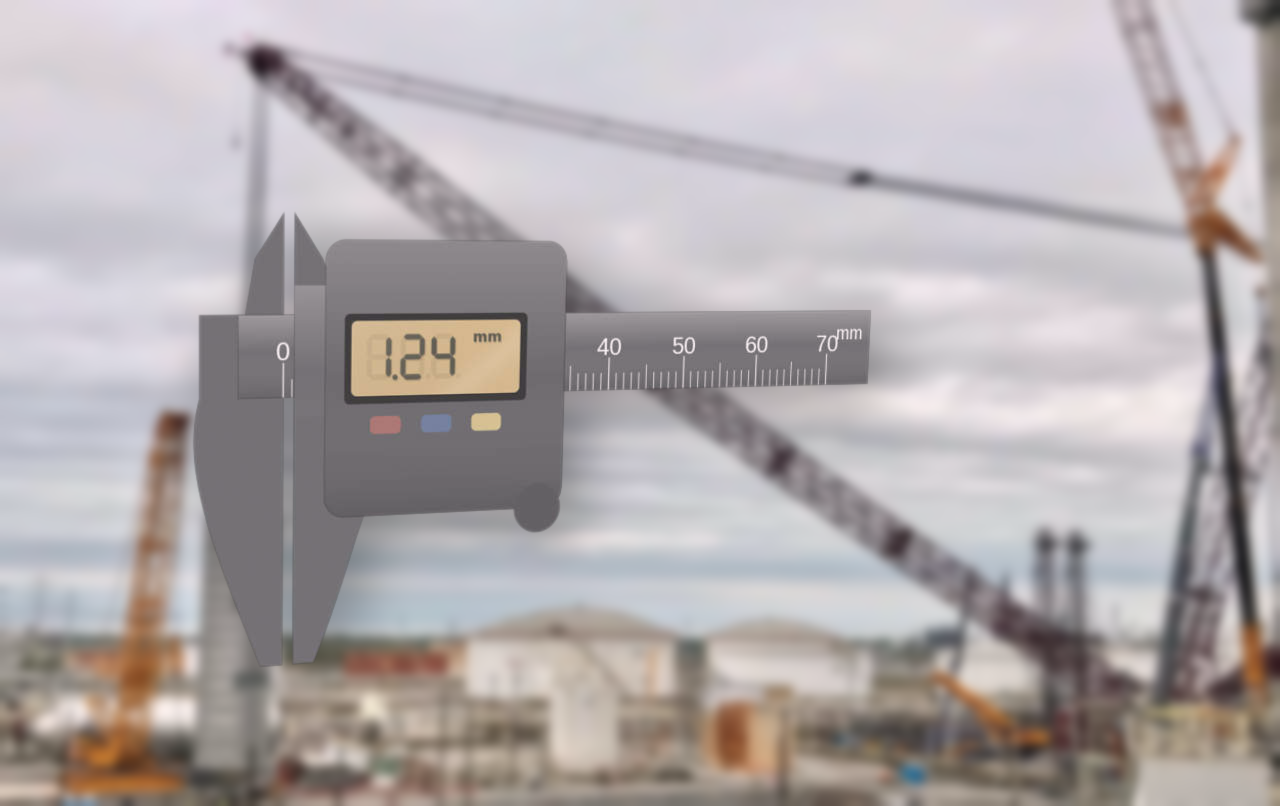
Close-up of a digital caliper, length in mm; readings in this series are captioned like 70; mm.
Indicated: 1.24; mm
